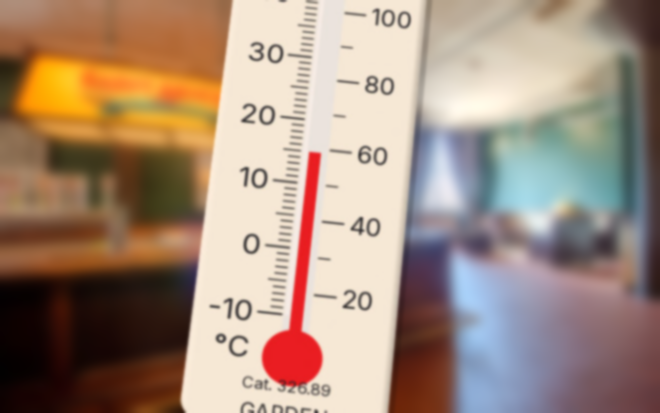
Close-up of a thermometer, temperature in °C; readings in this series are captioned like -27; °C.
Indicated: 15; °C
